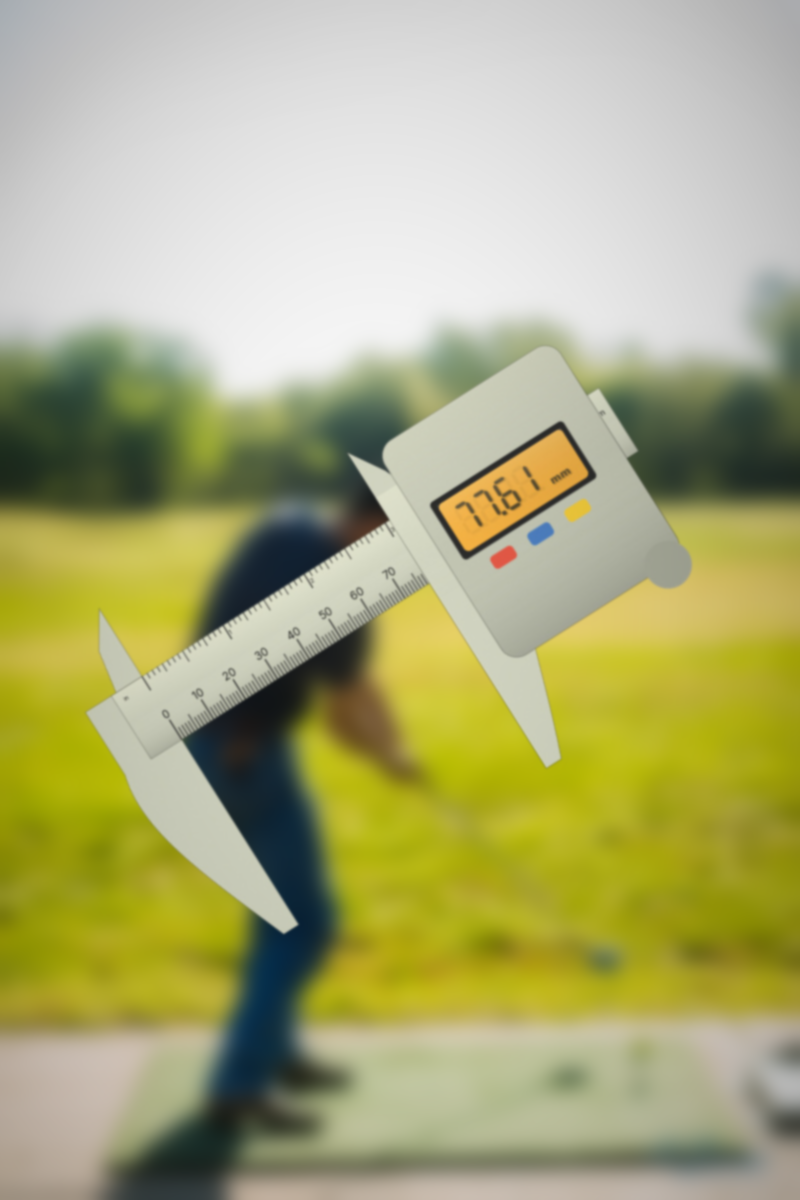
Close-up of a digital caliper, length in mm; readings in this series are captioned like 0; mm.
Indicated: 77.61; mm
